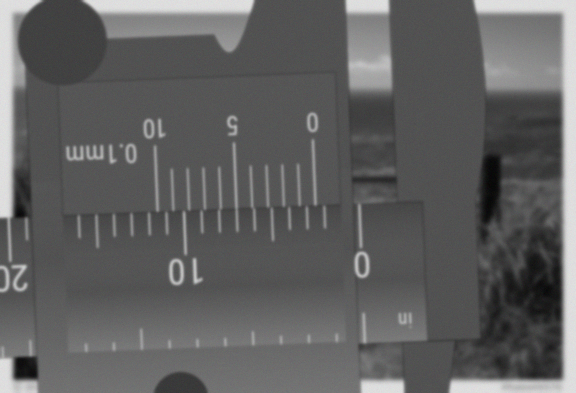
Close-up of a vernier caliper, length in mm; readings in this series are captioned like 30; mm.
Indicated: 2.5; mm
